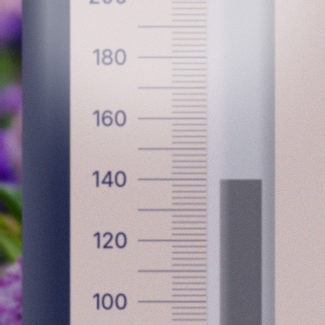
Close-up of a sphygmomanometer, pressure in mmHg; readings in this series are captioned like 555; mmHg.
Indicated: 140; mmHg
